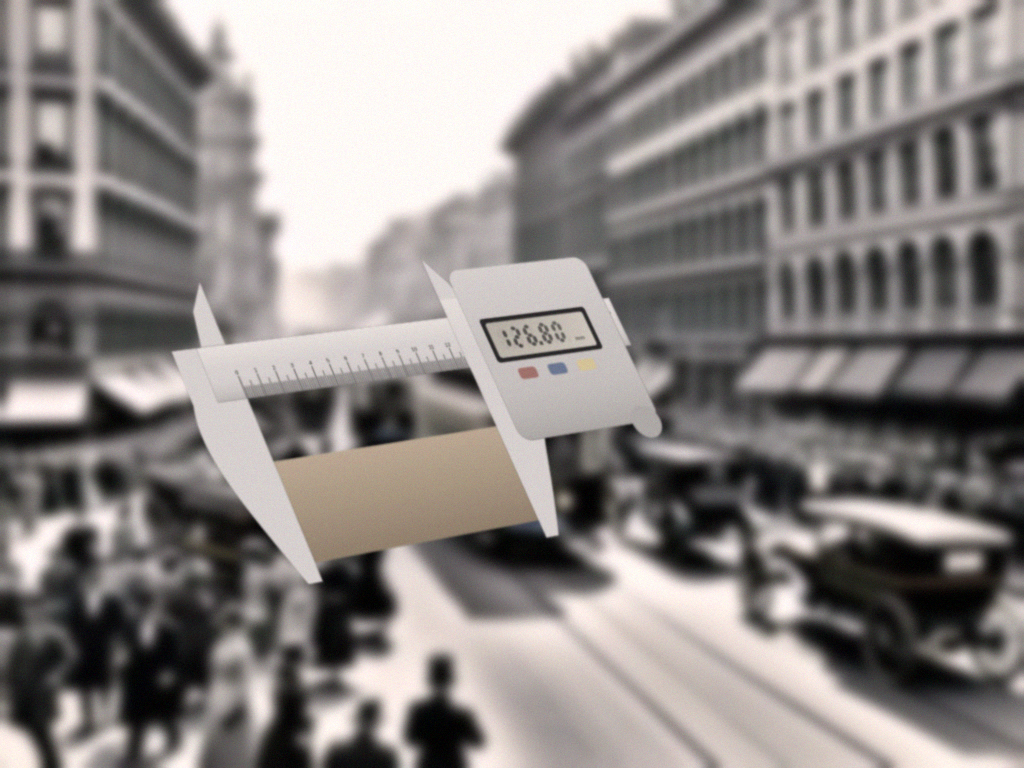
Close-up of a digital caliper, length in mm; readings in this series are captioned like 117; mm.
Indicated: 126.80; mm
